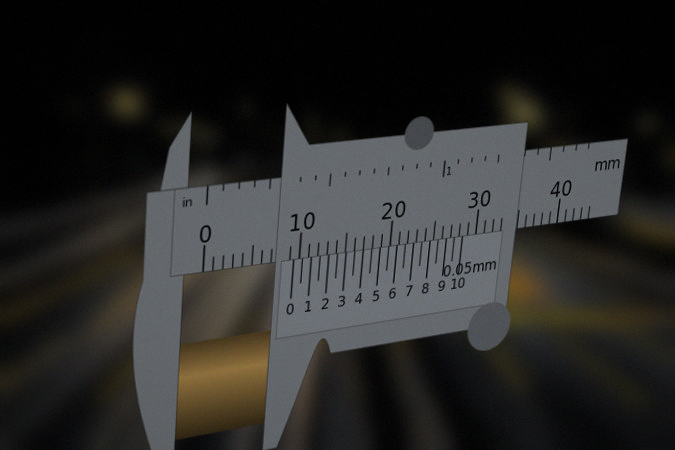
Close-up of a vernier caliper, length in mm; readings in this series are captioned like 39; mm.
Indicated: 9.4; mm
